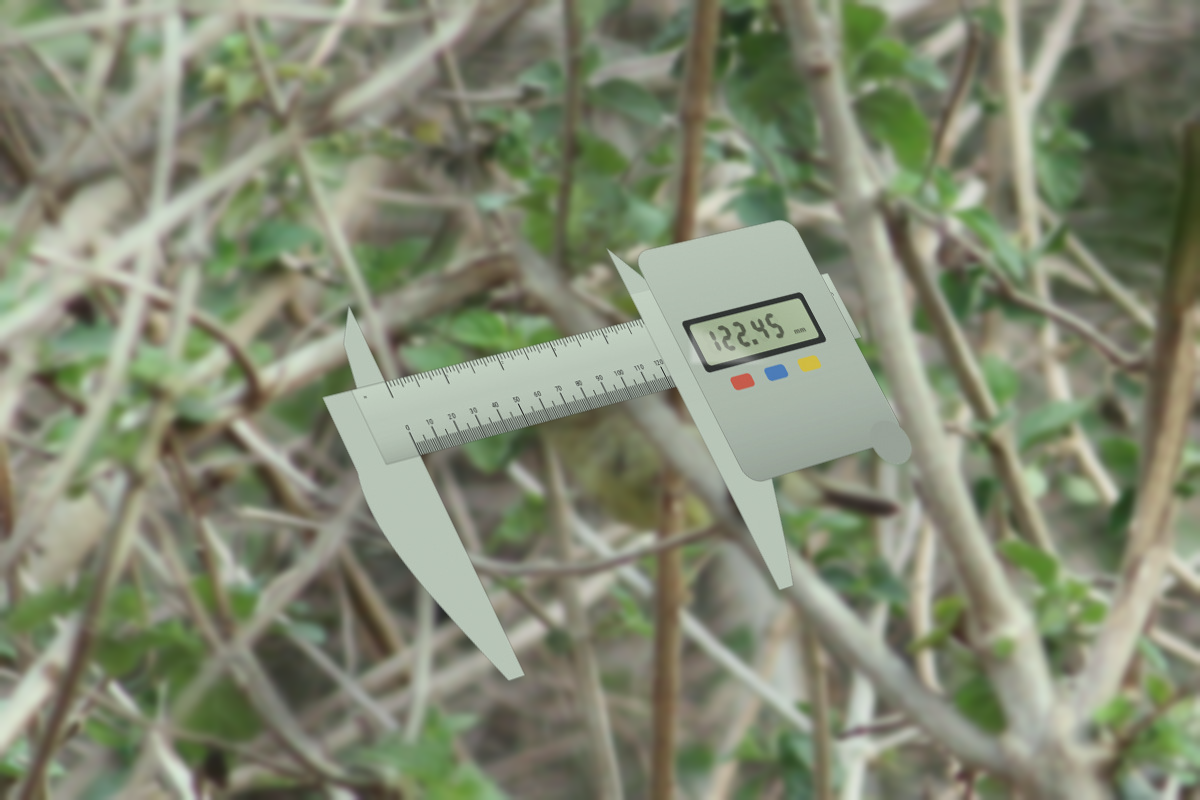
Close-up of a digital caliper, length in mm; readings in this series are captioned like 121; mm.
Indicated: 122.45; mm
